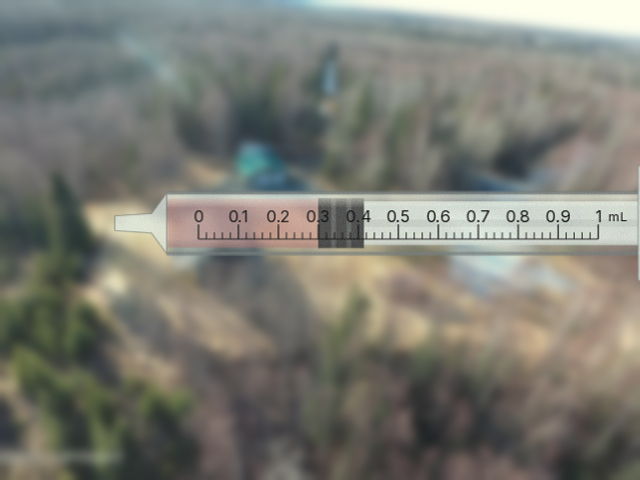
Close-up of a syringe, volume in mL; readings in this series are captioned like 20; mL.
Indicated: 0.3; mL
